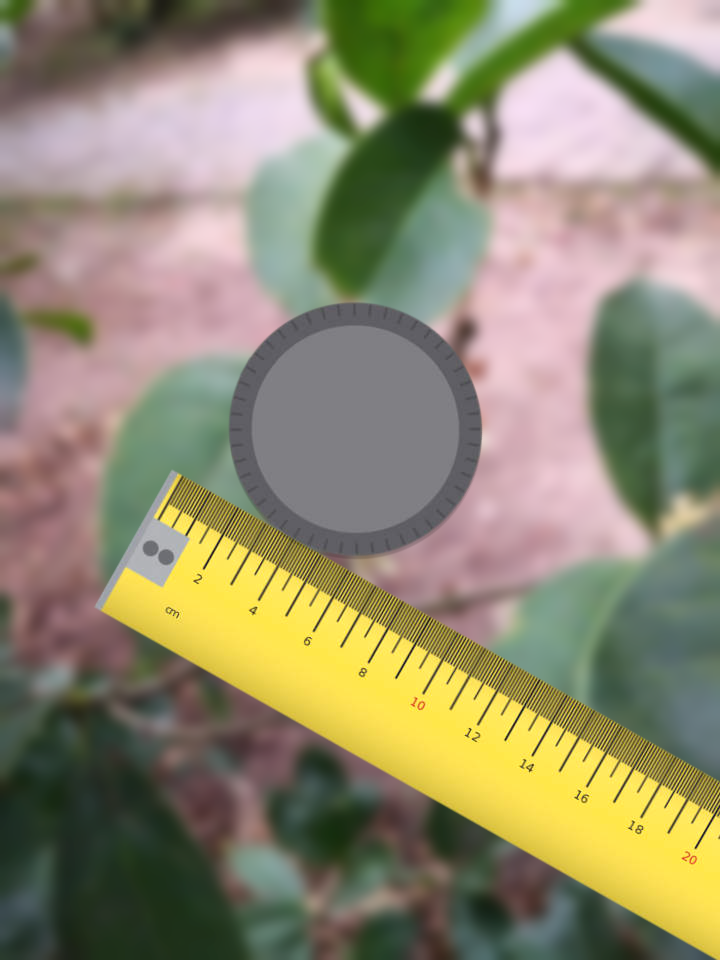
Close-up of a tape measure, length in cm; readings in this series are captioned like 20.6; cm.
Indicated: 8; cm
